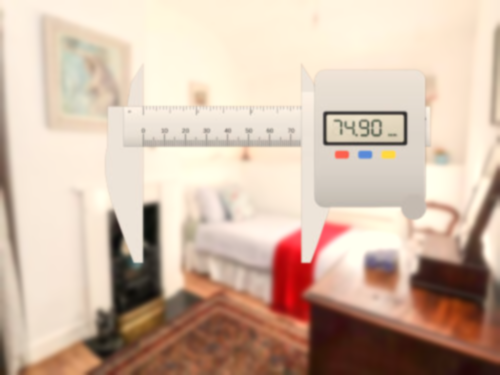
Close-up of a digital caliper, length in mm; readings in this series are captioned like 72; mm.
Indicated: 74.90; mm
